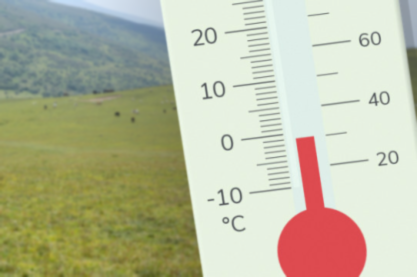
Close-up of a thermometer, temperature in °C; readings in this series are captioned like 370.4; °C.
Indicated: -1; °C
